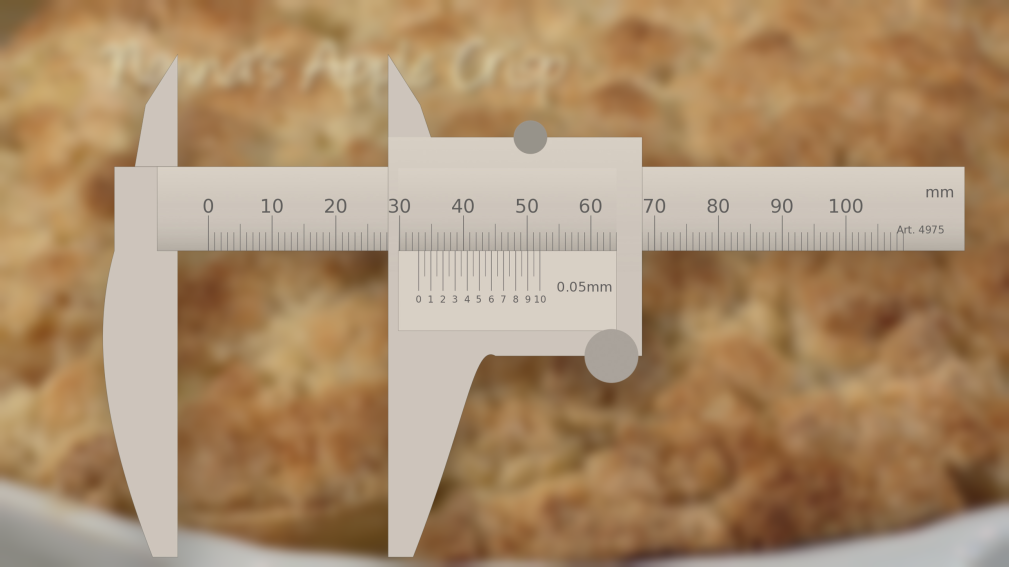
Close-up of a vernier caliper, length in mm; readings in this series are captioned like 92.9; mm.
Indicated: 33.0; mm
